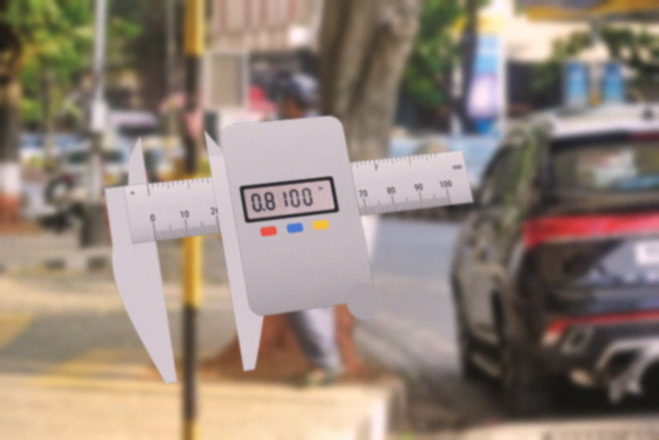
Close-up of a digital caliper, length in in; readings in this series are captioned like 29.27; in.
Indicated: 0.8100; in
